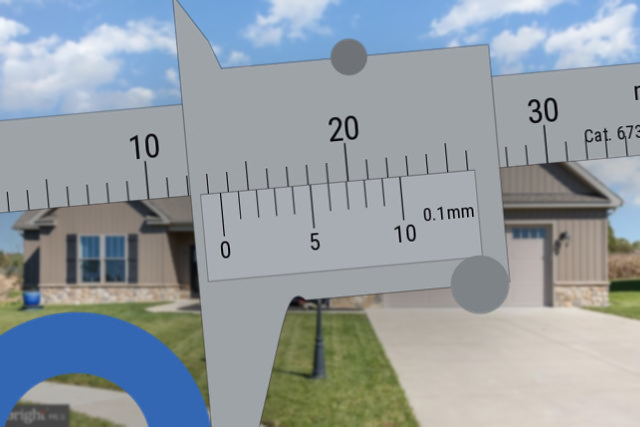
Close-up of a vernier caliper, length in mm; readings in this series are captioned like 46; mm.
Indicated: 13.6; mm
